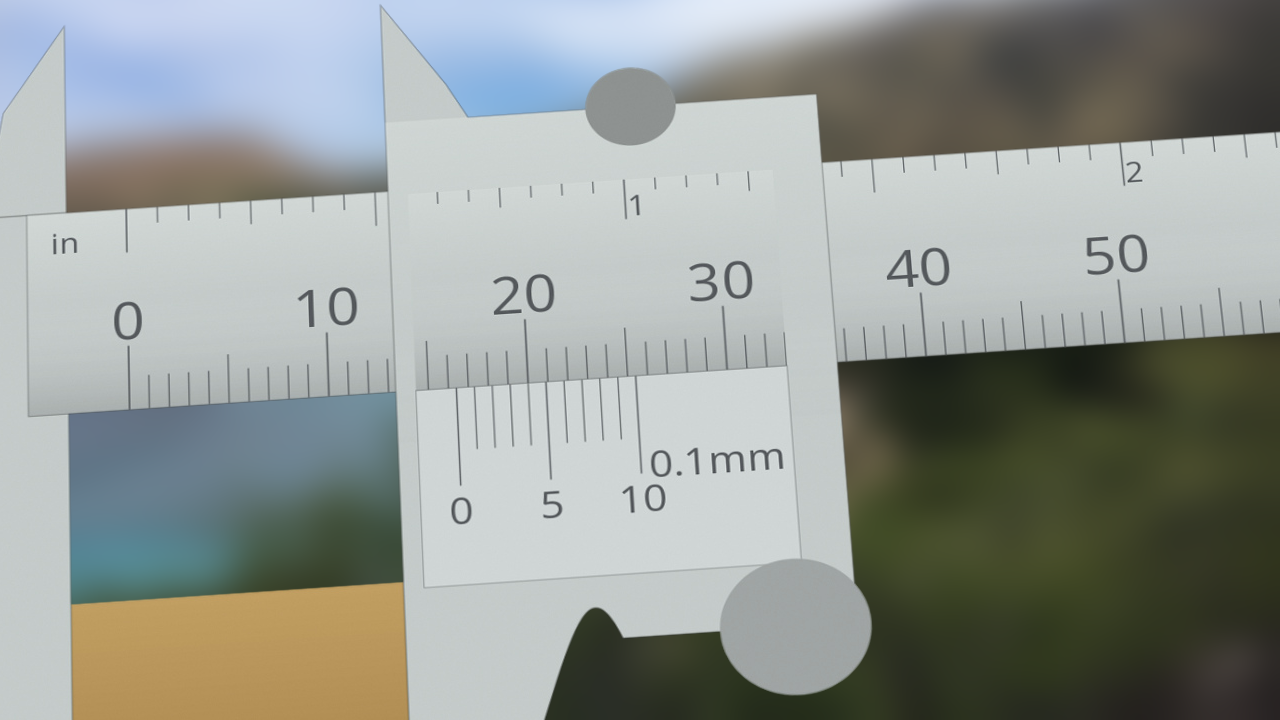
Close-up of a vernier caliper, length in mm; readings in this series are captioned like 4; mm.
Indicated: 16.4; mm
